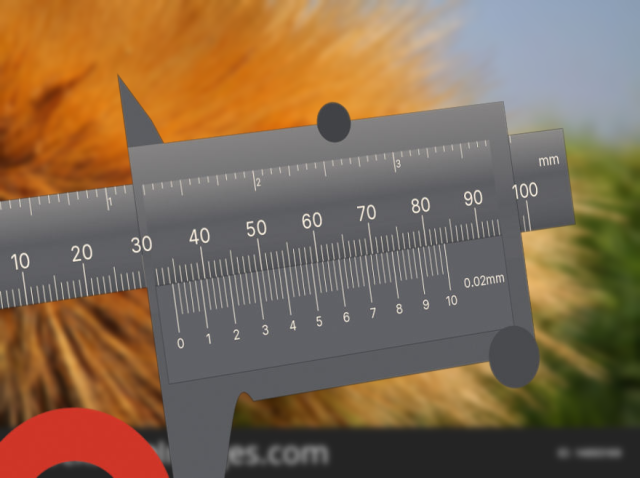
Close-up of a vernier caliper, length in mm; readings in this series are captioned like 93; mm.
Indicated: 34.4; mm
